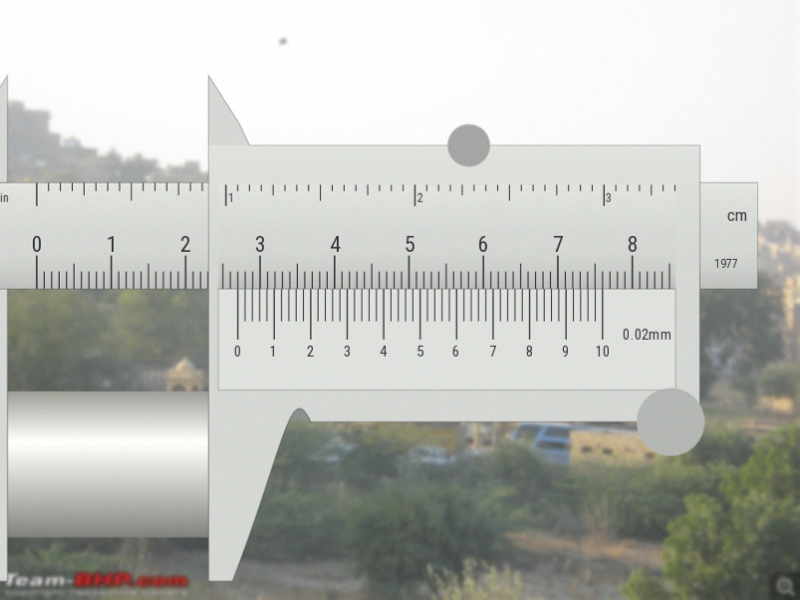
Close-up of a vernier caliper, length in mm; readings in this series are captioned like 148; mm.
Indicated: 27.0; mm
